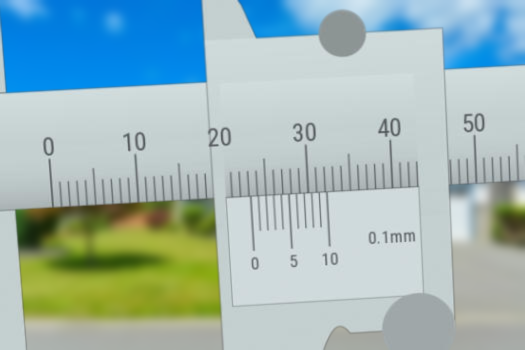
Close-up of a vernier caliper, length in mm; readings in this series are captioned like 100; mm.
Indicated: 23.2; mm
